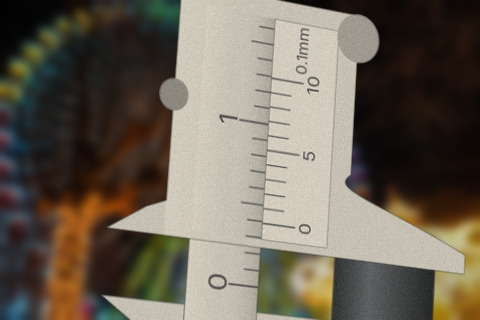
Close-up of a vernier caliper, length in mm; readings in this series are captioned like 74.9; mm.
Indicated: 3.9; mm
